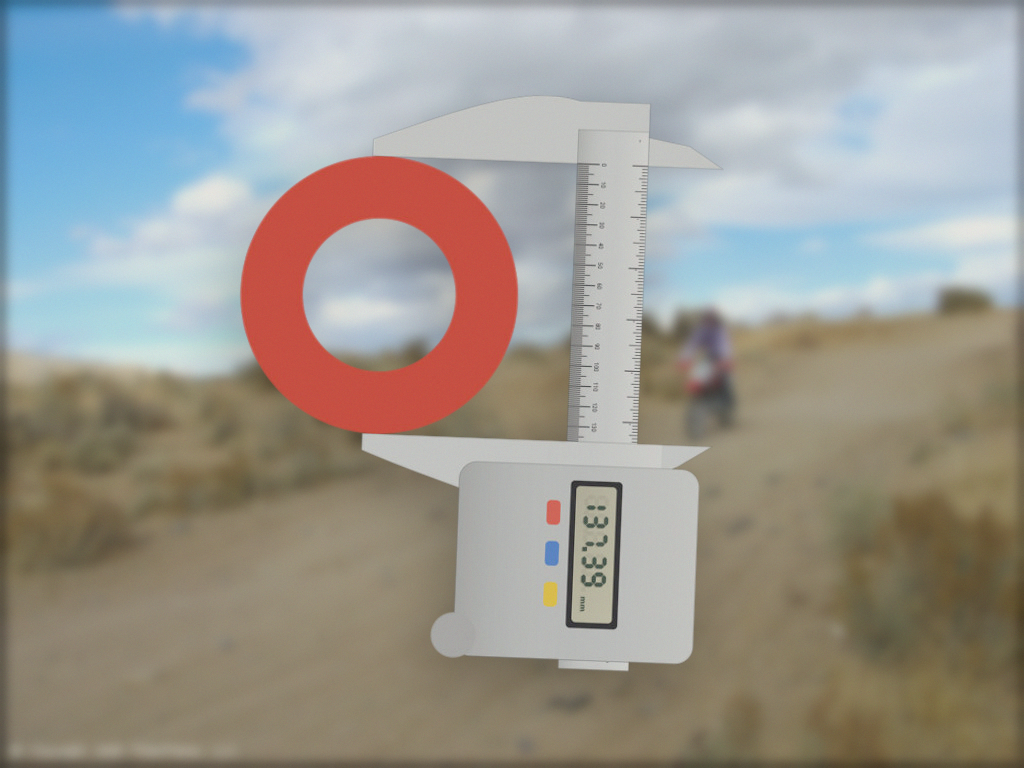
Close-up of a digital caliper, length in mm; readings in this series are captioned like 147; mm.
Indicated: 137.39; mm
